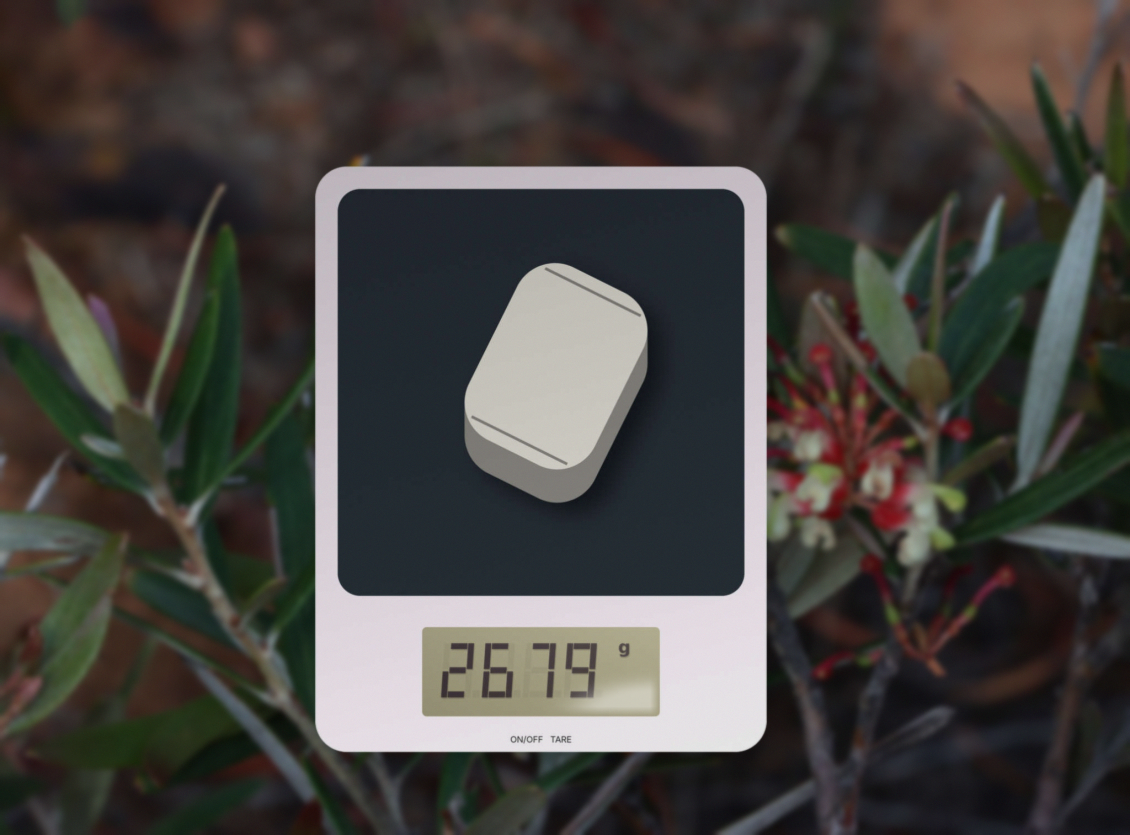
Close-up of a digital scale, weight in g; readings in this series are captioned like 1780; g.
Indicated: 2679; g
